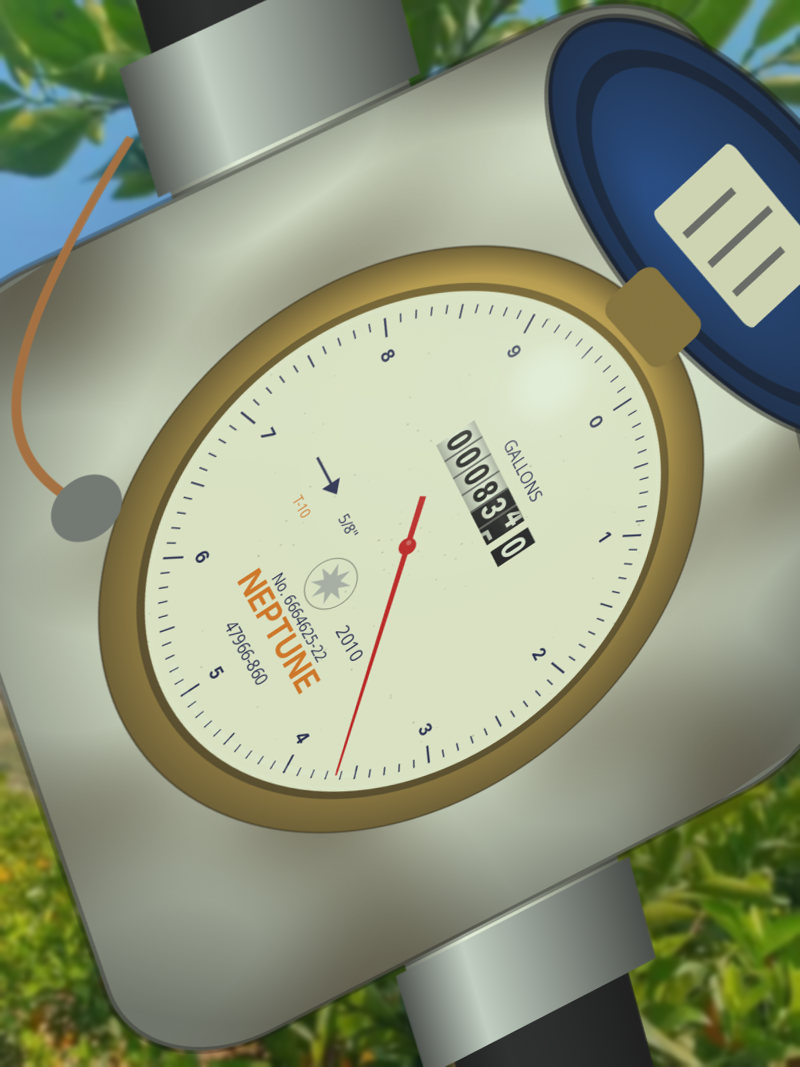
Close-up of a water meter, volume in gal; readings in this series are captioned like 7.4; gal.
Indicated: 8343.6; gal
